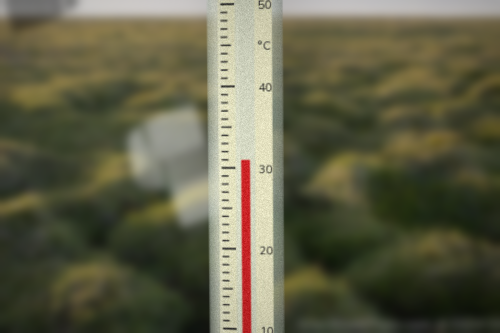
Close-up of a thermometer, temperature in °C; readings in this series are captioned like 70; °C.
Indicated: 31; °C
